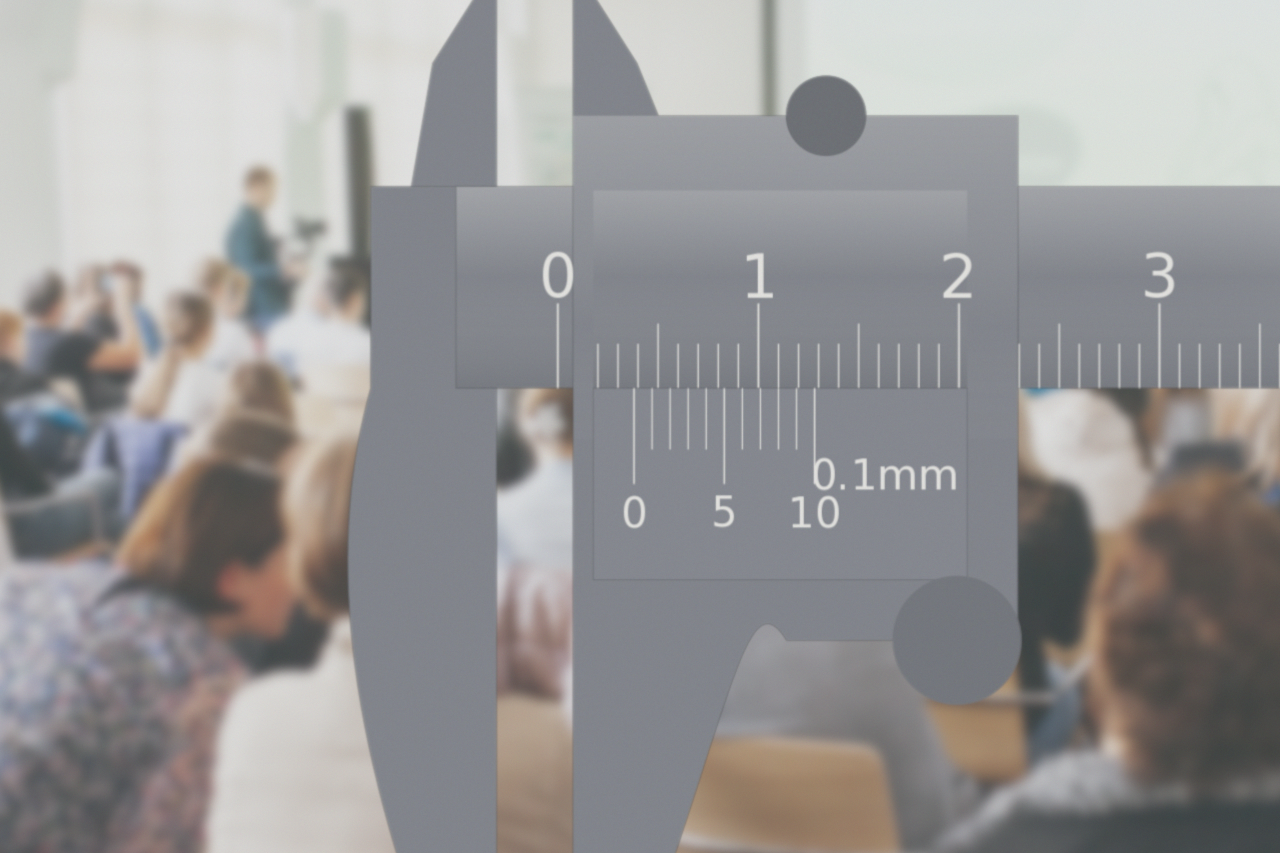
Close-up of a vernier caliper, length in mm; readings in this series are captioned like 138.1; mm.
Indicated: 3.8; mm
